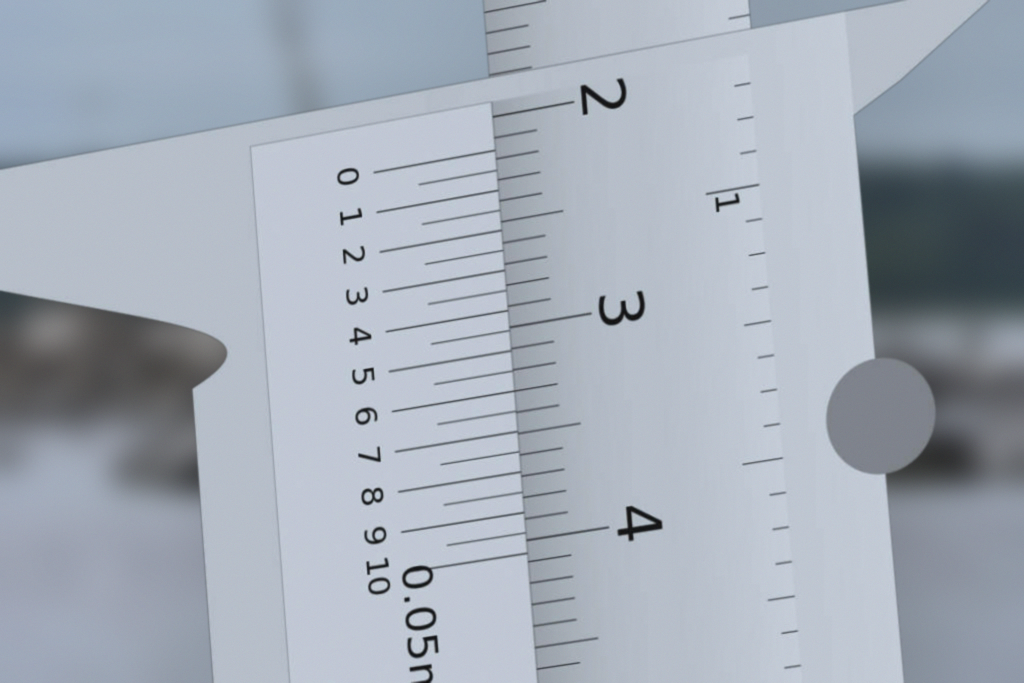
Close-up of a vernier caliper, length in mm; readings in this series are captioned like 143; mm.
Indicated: 21.6; mm
